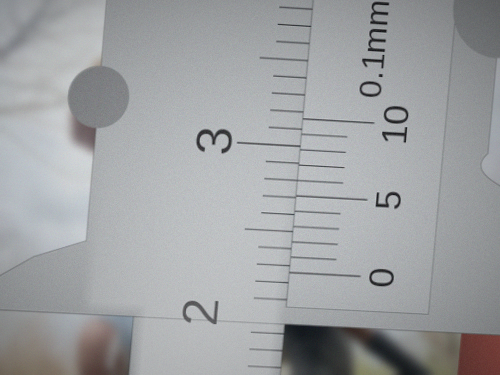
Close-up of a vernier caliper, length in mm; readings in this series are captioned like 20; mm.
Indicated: 22.6; mm
